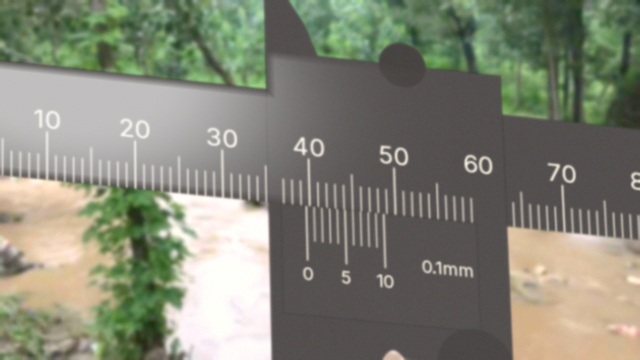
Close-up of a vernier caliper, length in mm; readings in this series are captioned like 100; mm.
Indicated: 39.6; mm
